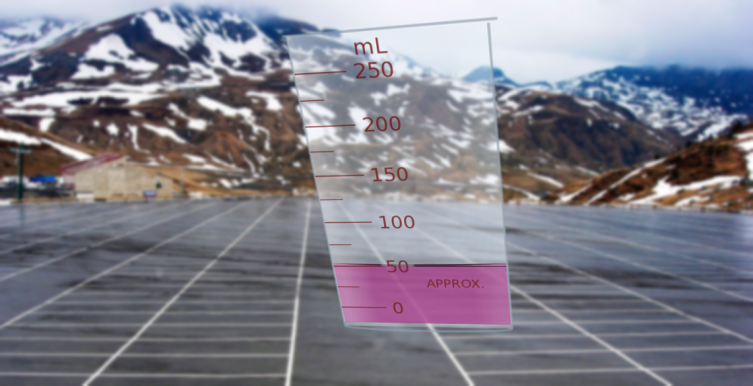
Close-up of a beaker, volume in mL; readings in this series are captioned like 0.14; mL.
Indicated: 50; mL
